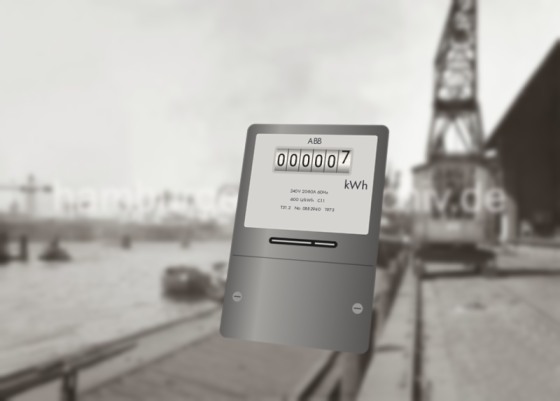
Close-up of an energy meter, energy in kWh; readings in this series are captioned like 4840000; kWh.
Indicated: 7; kWh
